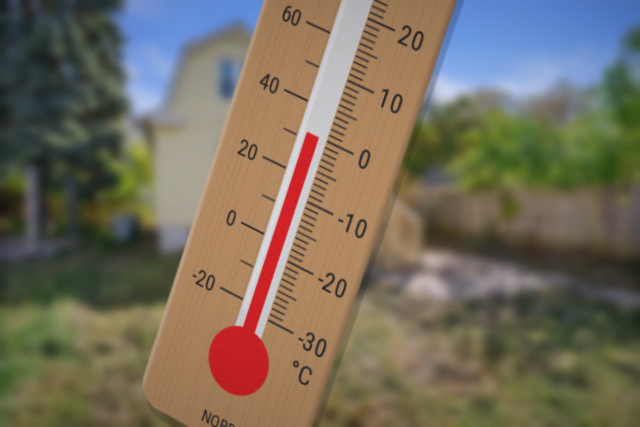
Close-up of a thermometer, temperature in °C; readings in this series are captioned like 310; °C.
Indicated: 0; °C
